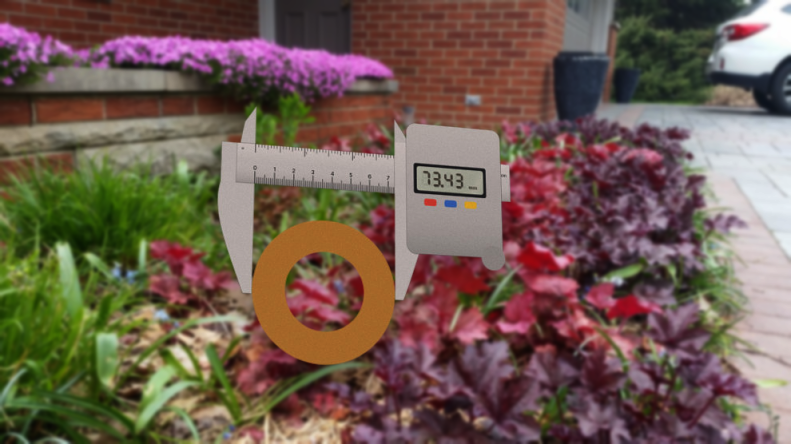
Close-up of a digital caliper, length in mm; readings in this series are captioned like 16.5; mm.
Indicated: 73.43; mm
